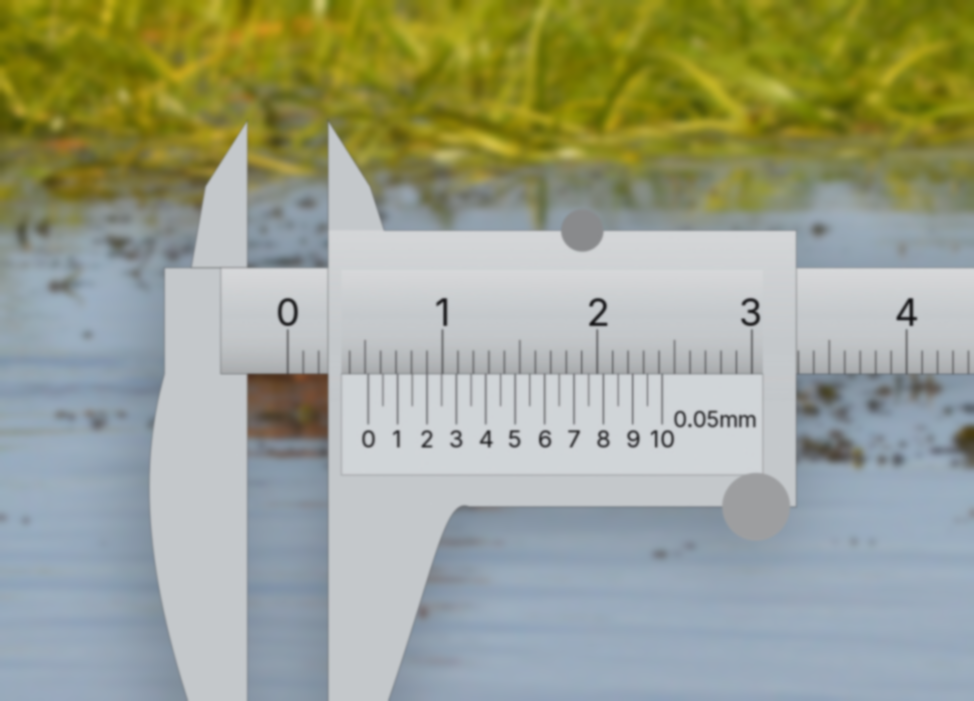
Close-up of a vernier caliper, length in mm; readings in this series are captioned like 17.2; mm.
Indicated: 5.2; mm
